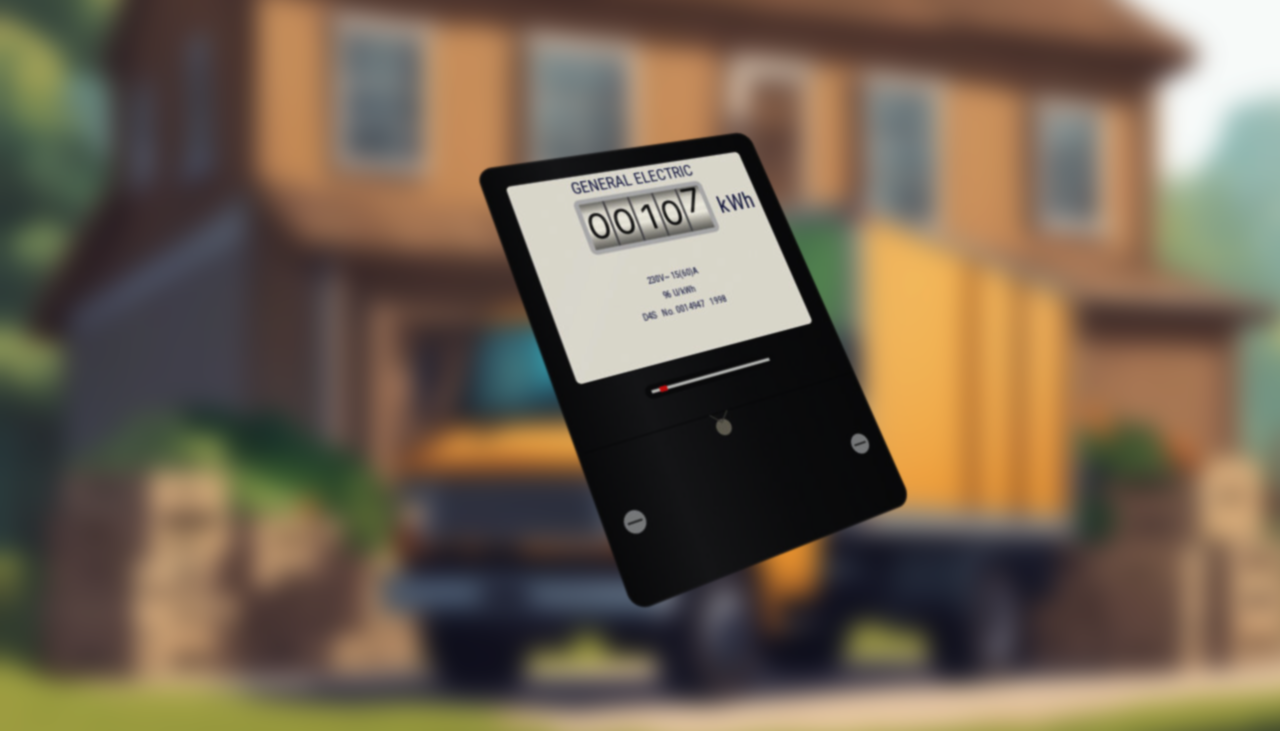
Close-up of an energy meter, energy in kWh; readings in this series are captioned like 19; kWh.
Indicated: 107; kWh
